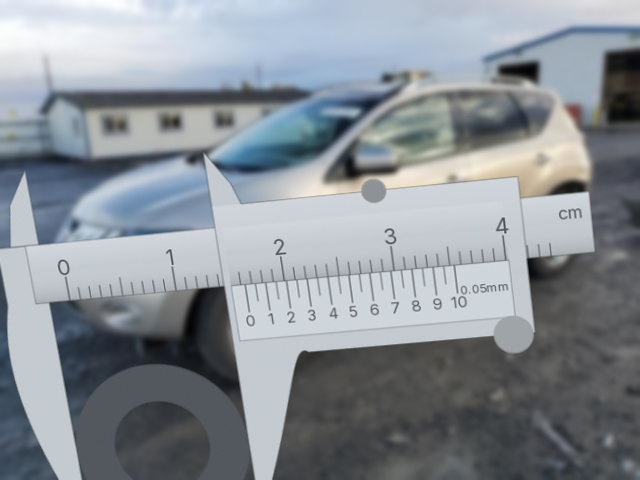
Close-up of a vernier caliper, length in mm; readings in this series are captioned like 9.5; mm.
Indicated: 16.4; mm
